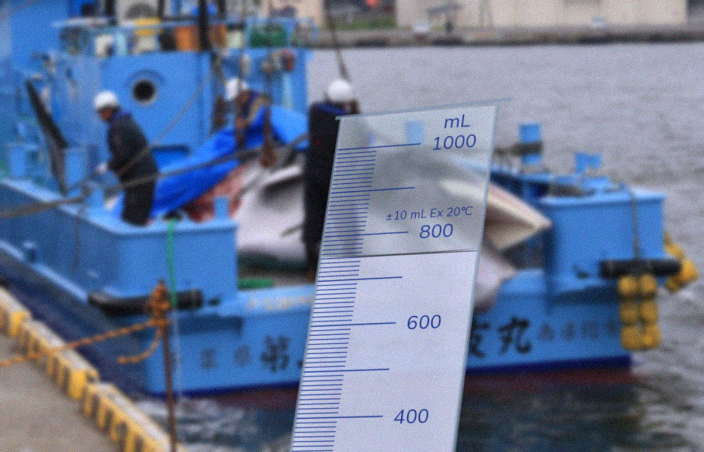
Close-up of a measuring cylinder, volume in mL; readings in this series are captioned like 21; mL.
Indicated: 750; mL
